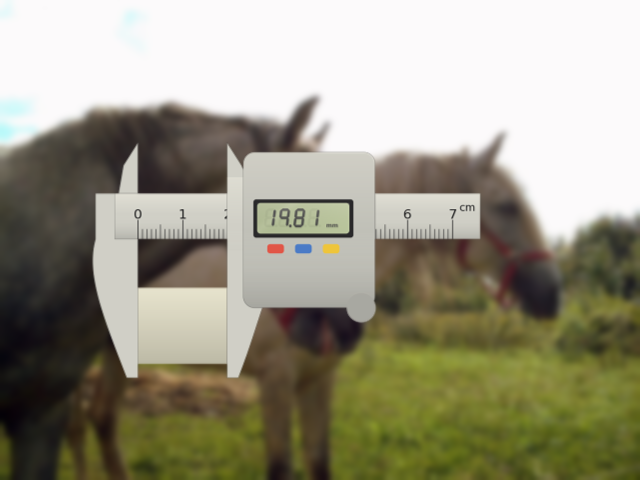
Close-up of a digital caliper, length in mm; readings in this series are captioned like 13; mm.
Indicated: 19.81; mm
